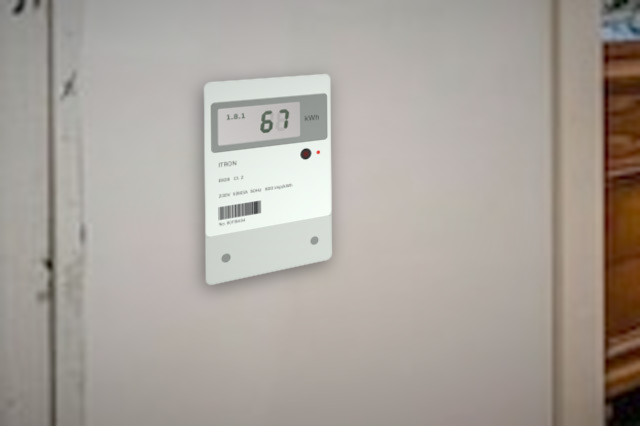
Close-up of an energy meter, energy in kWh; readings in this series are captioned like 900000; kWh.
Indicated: 67; kWh
